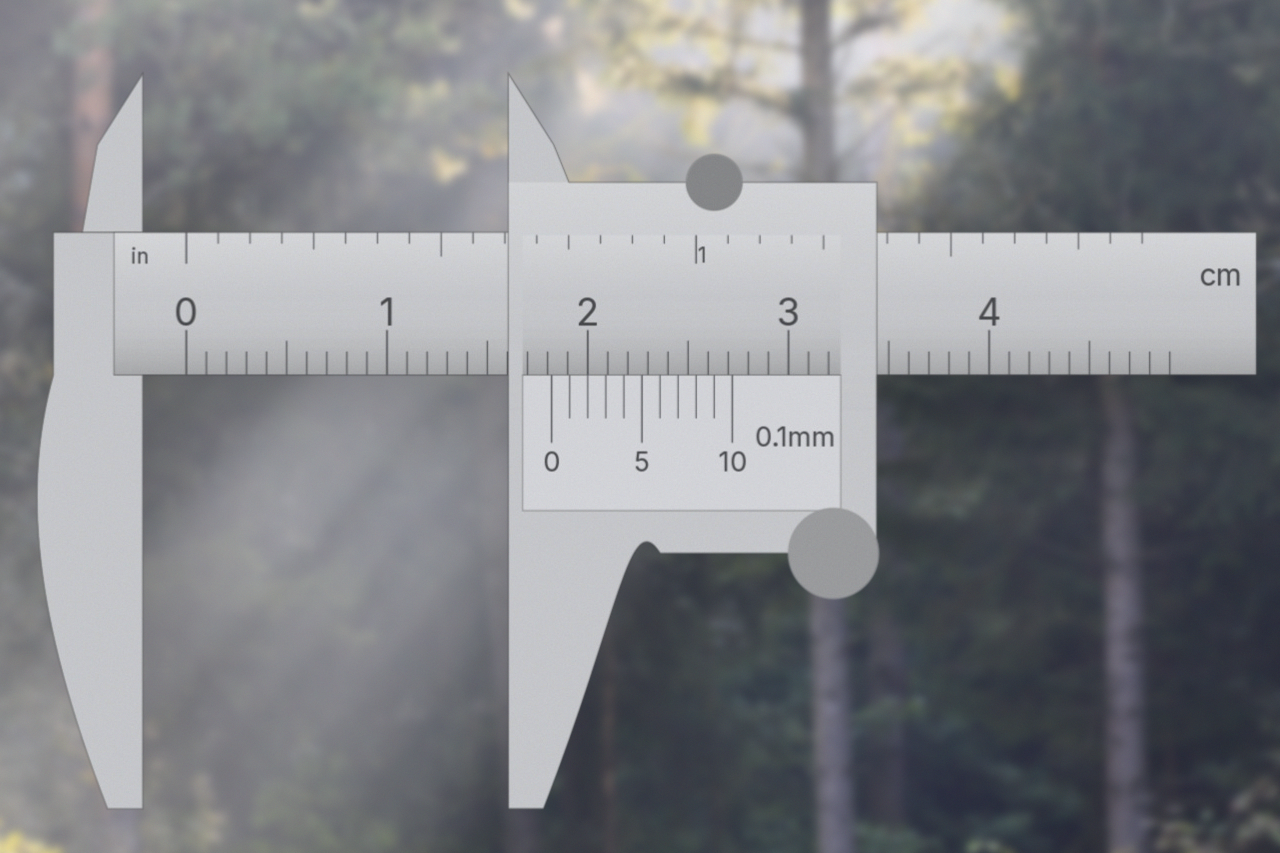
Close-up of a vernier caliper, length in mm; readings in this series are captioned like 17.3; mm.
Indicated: 18.2; mm
